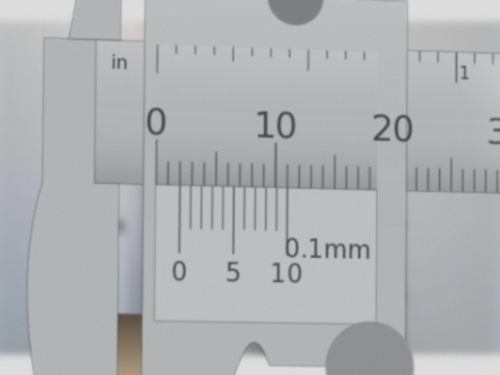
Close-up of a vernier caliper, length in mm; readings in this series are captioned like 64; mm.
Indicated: 2.0; mm
